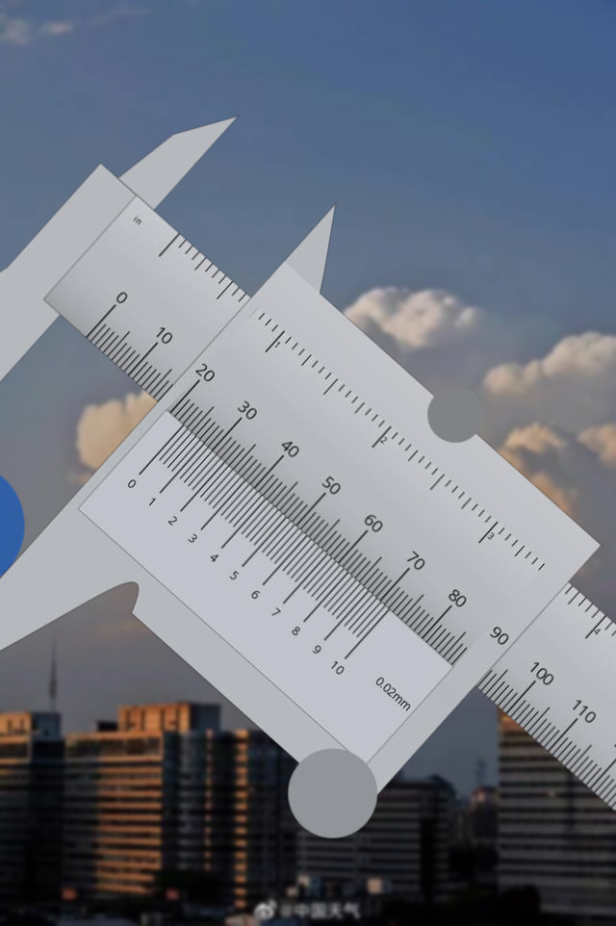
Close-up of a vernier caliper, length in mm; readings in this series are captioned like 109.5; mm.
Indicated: 23.2; mm
